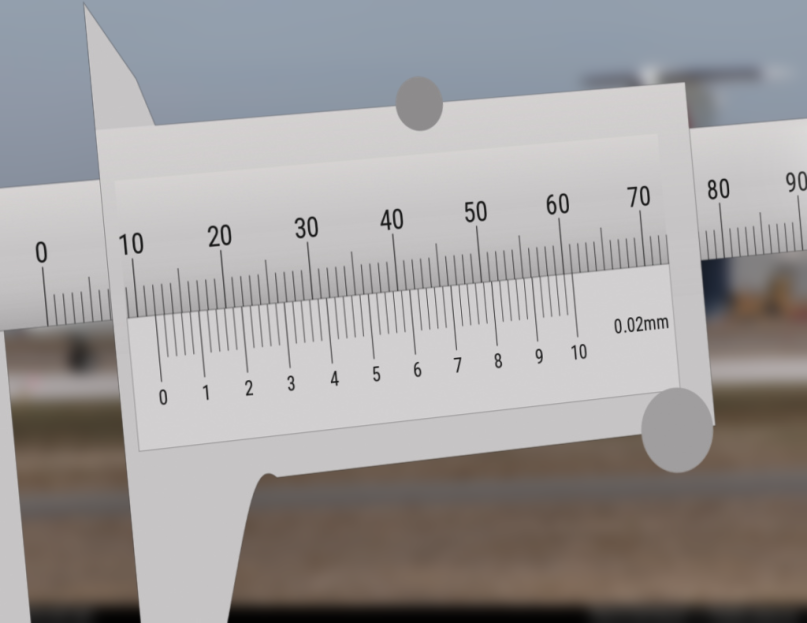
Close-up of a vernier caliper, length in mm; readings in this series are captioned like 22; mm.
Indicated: 12.0; mm
